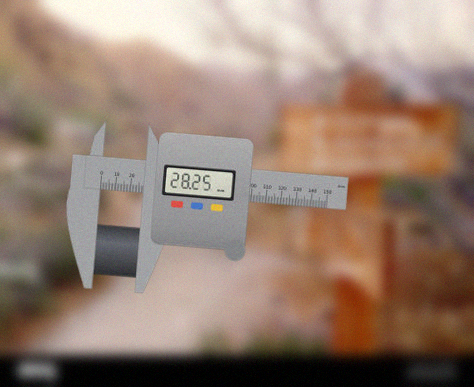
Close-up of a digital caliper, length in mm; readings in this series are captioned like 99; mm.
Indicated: 28.25; mm
